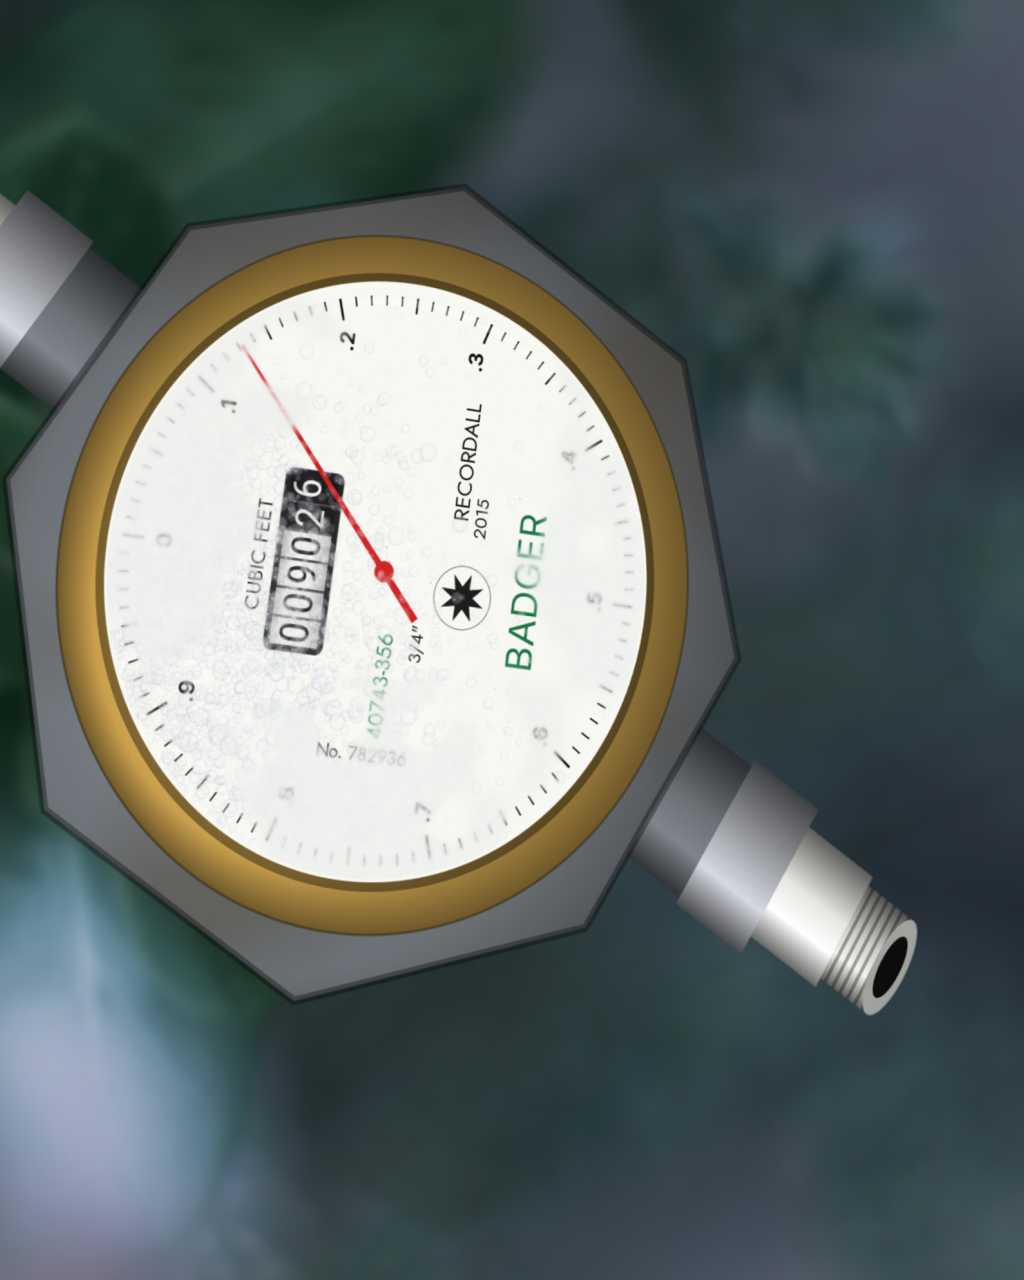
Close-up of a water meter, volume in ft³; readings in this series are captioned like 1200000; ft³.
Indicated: 9026.13; ft³
